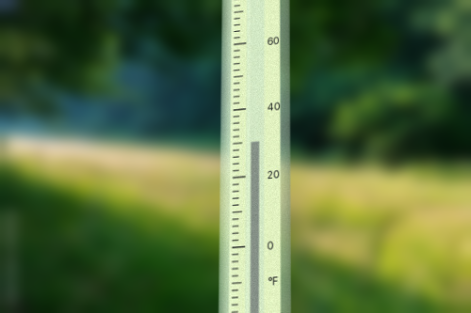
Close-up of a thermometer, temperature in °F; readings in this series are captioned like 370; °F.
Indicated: 30; °F
